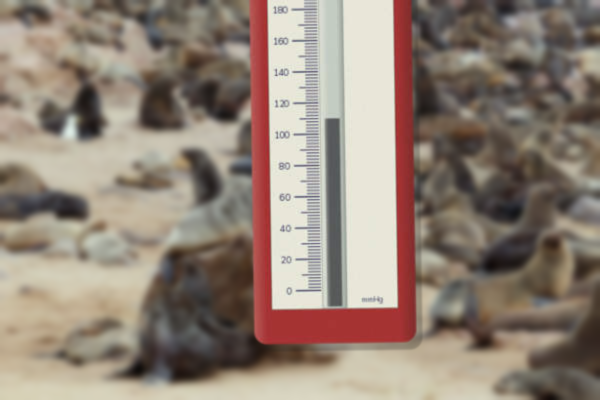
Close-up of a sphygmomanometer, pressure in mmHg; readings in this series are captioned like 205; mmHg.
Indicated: 110; mmHg
